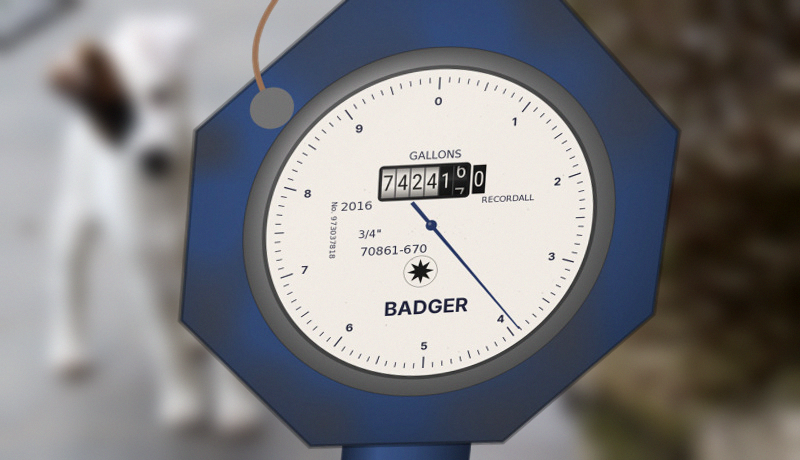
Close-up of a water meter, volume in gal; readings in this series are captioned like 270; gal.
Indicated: 7424163.9; gal
